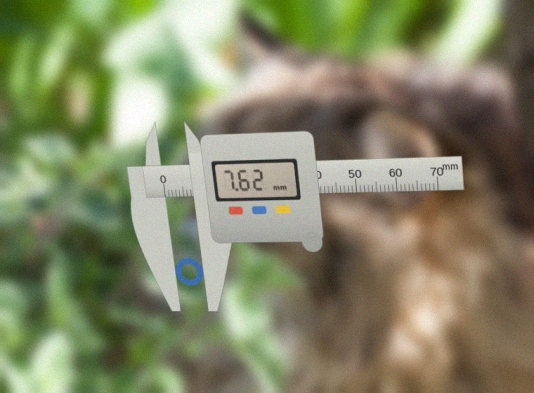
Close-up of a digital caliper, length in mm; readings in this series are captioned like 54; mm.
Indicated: 7.62; mm
